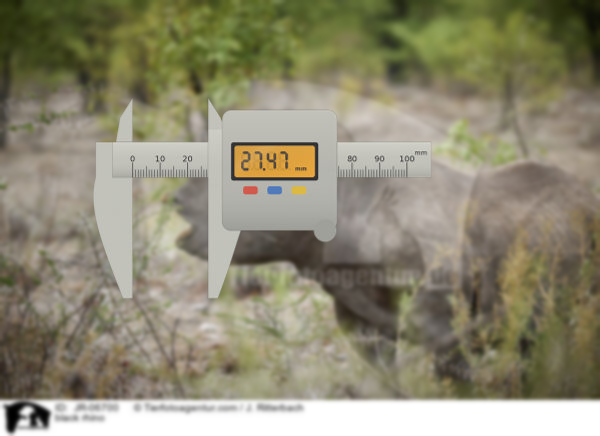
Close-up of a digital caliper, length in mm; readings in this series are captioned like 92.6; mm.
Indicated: 27.47; mm
